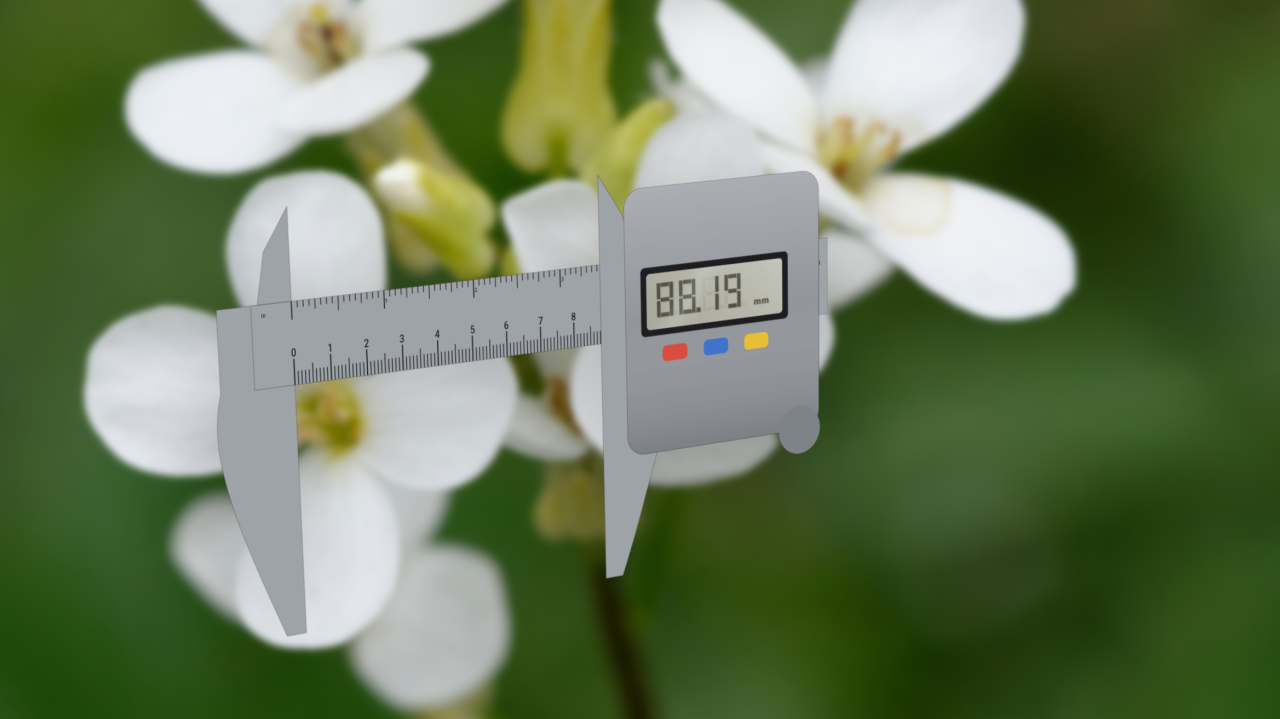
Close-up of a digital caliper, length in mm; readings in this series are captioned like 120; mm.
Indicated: 88.19; mm
